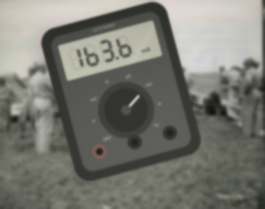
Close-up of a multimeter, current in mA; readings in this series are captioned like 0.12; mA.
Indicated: 163.6; mA
